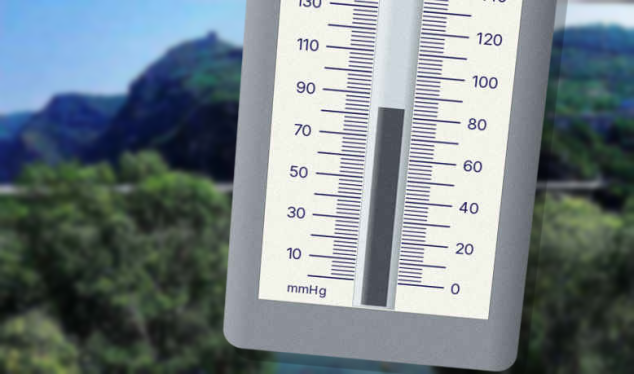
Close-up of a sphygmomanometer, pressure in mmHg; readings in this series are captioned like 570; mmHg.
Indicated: 84; mmHg
